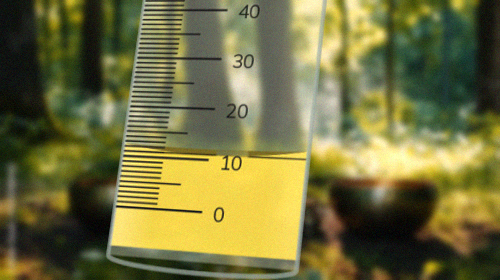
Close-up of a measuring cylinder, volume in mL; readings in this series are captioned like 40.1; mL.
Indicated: 11; mL
